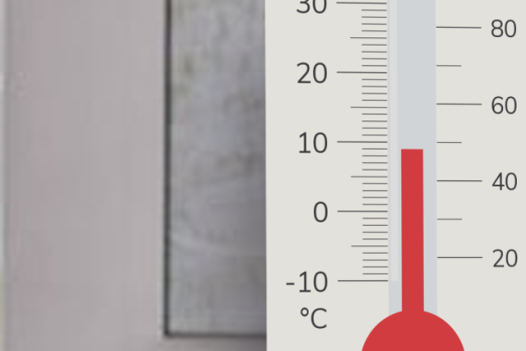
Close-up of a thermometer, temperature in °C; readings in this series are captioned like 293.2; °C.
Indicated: 9; °C
